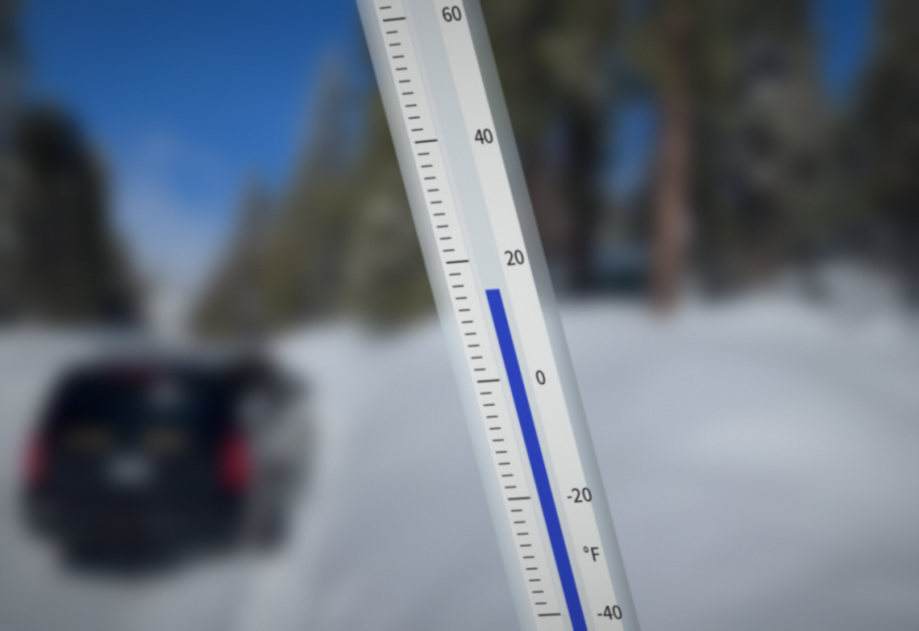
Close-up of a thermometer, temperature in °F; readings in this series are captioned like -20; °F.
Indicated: 15; °F
